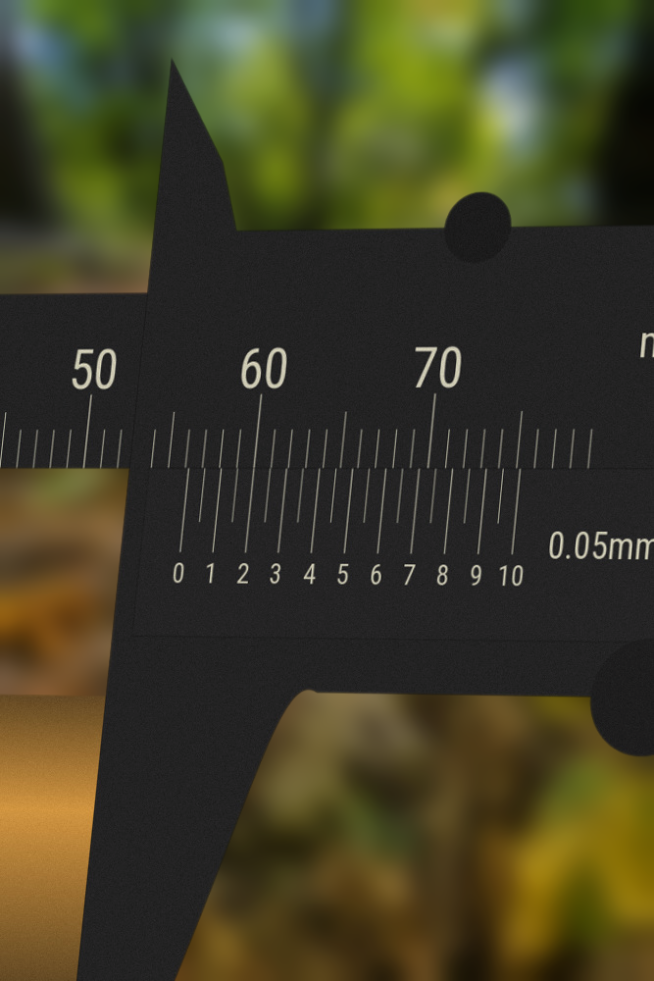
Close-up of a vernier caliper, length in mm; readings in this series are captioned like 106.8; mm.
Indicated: 56.2; mm
